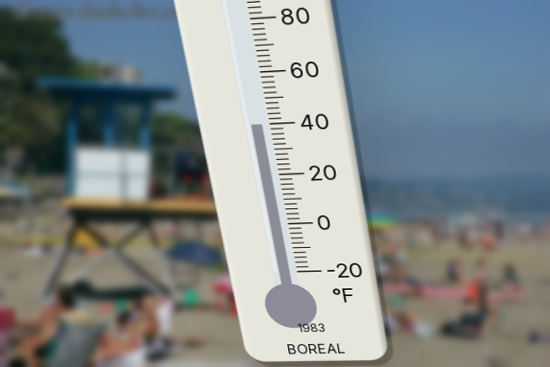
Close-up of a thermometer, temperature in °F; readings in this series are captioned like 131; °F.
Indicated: 40; °F
